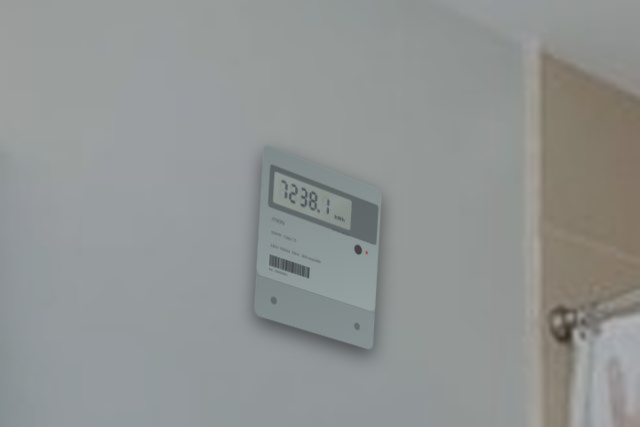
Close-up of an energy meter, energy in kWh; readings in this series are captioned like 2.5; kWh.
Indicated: 7238.1; kWh
